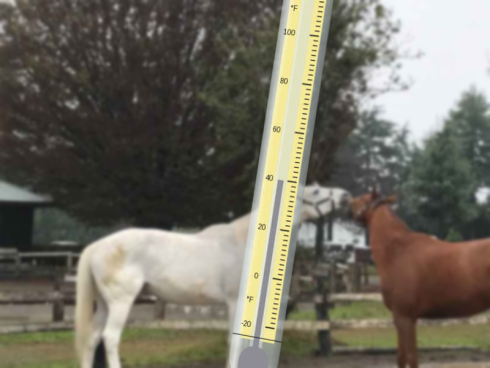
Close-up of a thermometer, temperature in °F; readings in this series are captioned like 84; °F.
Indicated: 40; °F
